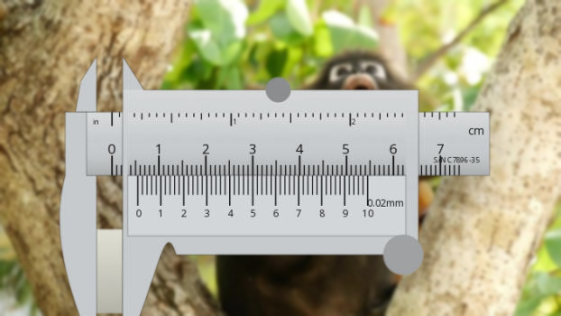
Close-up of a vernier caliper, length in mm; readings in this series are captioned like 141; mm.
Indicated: 5.5; mm
